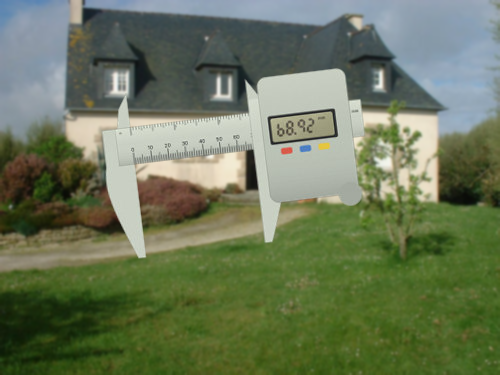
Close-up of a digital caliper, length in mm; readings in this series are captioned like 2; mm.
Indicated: 68.92; mm
